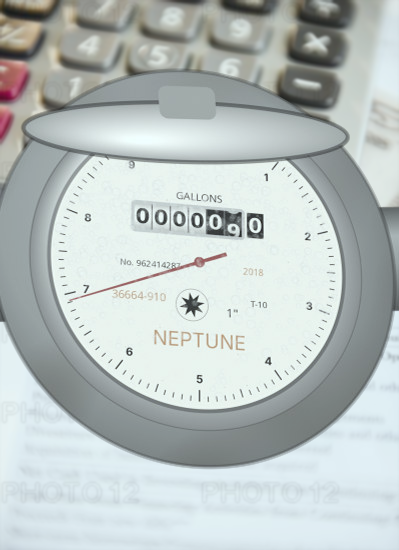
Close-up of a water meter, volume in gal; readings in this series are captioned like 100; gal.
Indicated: 86.9; gal
